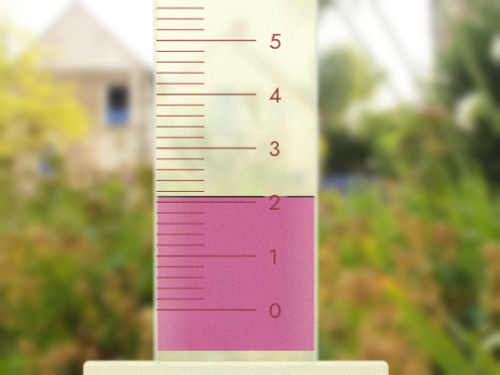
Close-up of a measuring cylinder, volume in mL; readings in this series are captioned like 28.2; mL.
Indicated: 2.1; mL
